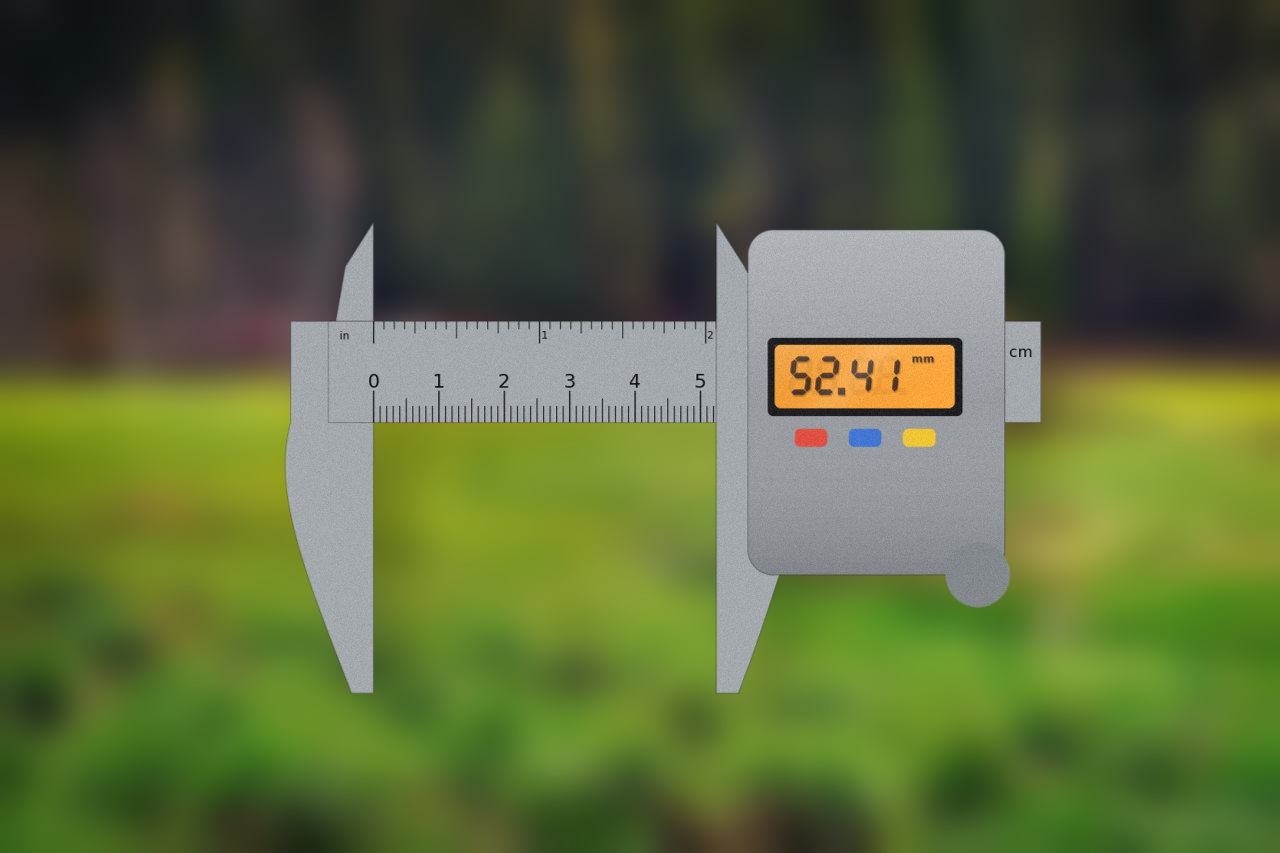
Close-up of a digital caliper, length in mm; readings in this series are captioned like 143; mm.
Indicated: 52.41; mm
